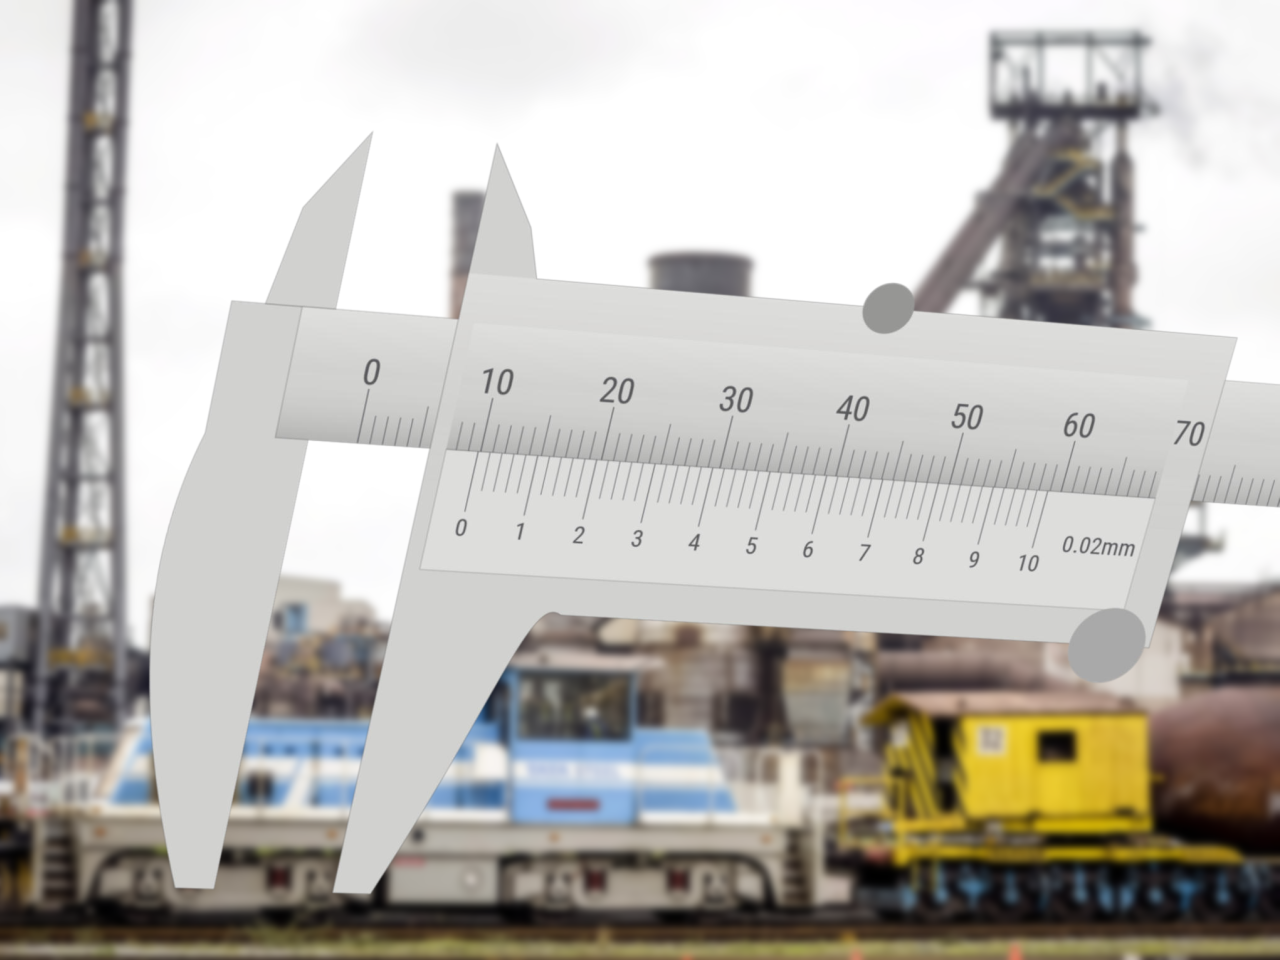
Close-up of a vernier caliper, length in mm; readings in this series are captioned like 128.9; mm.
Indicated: 9.8; mm
